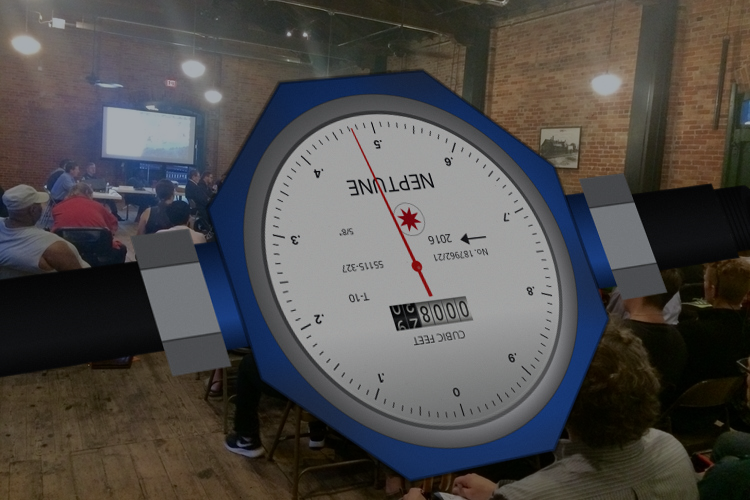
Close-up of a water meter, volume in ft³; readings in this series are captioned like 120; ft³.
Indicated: 829.47; ft³
